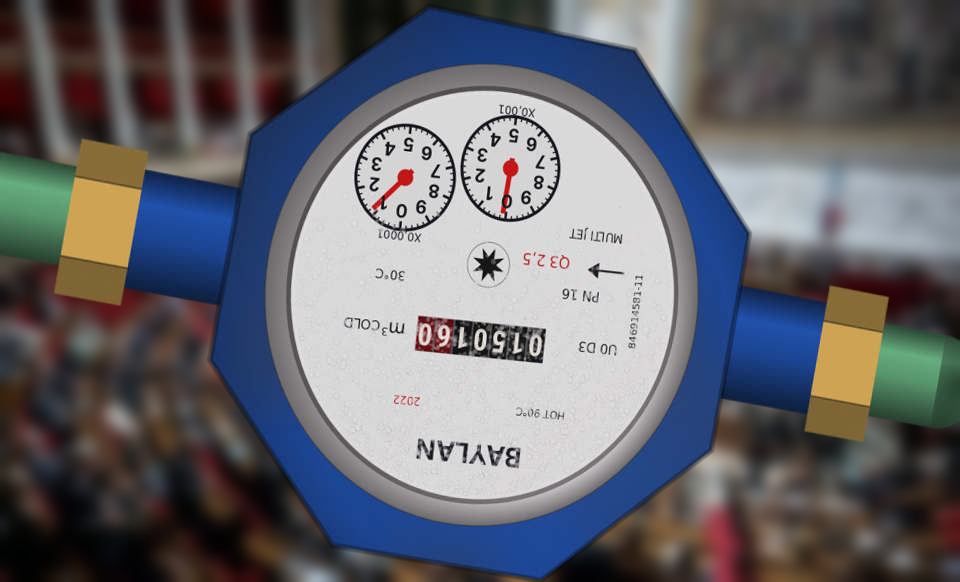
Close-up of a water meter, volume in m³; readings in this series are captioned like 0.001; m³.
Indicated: 1501.6001; m³
